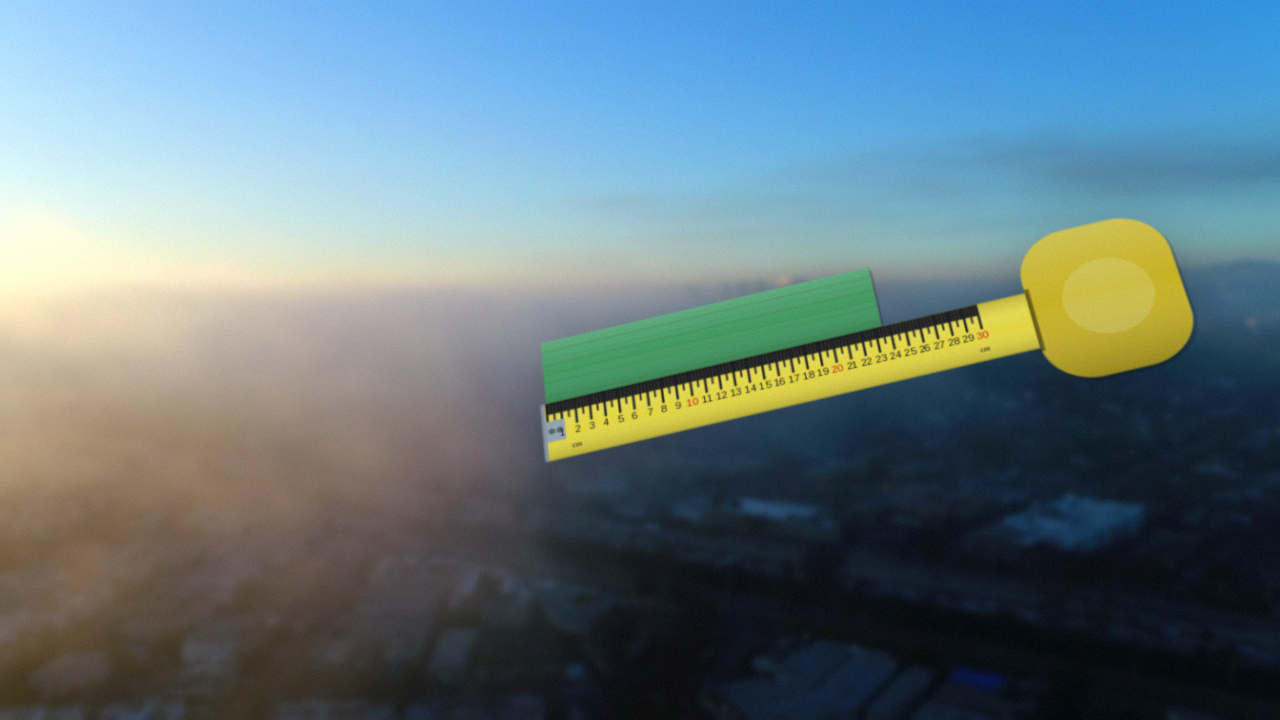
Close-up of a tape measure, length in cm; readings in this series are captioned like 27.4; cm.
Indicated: 23.5; cm
